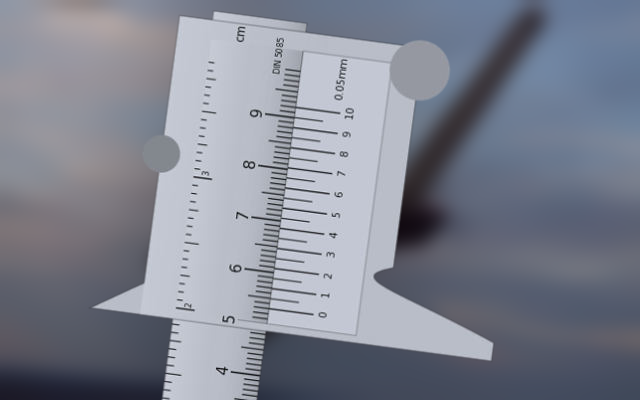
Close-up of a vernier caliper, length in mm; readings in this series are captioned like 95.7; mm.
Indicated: 53.0; mm
